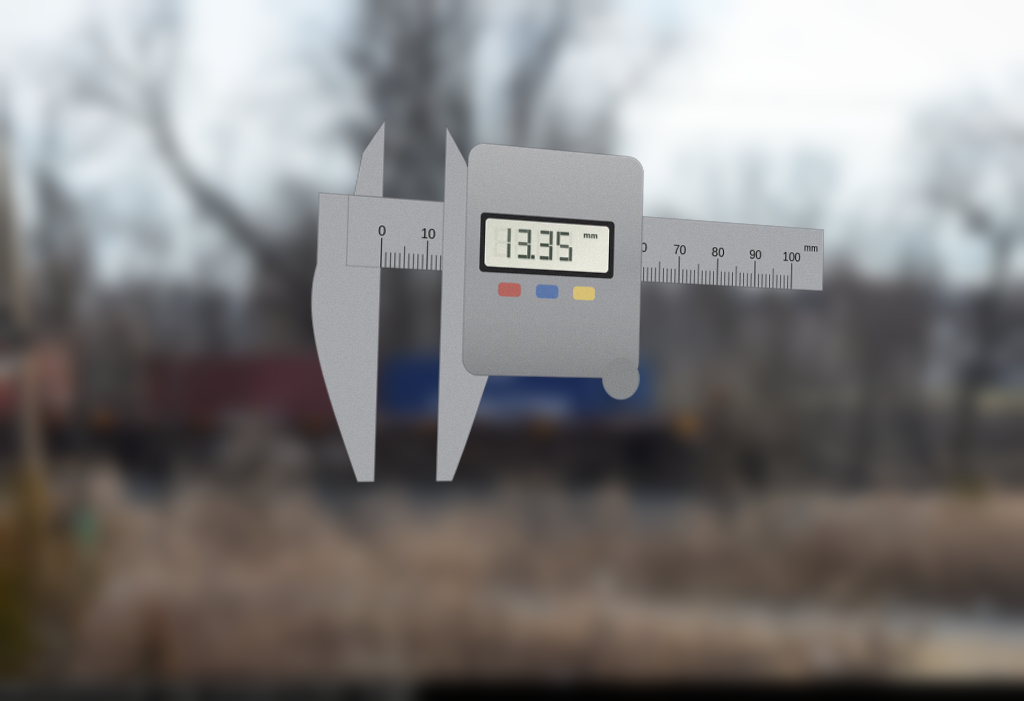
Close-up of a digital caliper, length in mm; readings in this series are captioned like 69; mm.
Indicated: 13.35; mm
